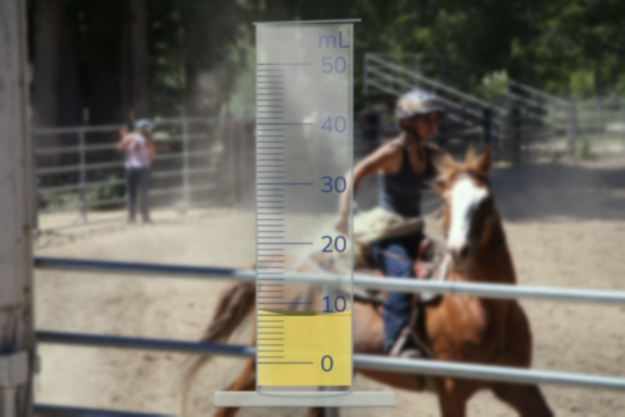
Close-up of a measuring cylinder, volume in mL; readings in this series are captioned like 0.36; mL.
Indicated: 8; mL
